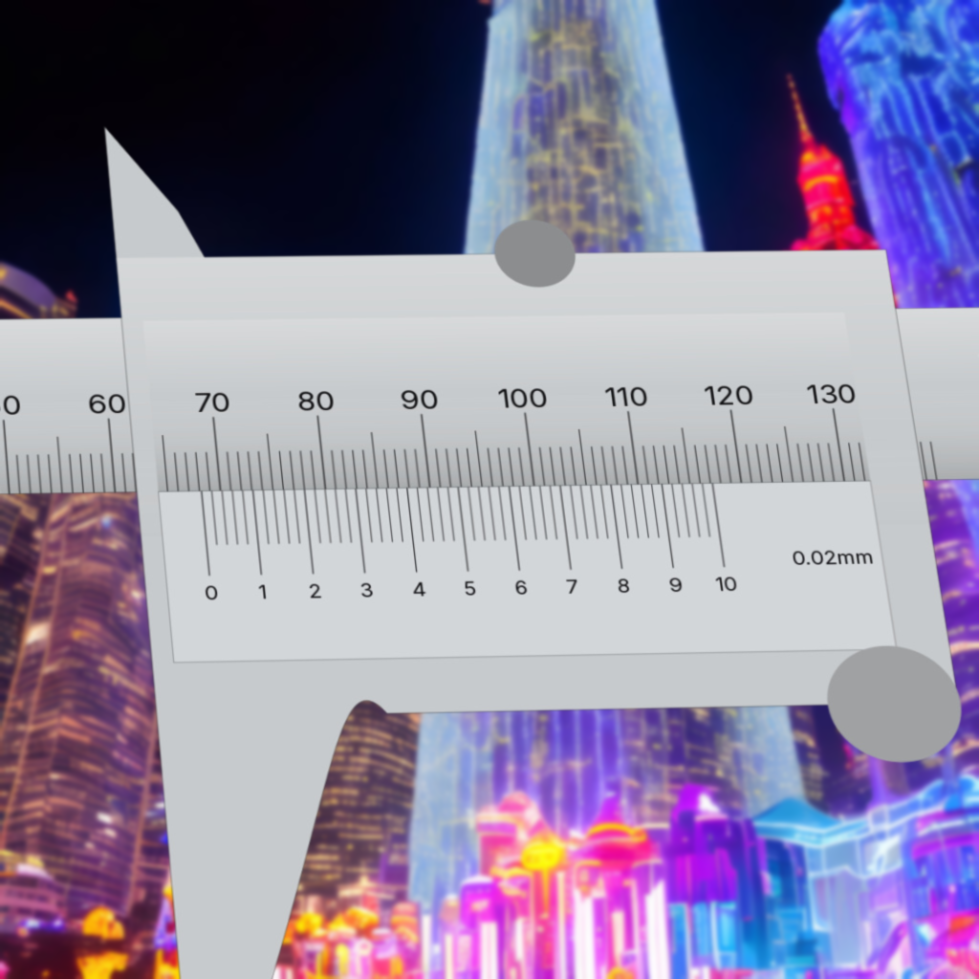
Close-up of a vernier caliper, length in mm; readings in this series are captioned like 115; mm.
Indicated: 68.2; mm
